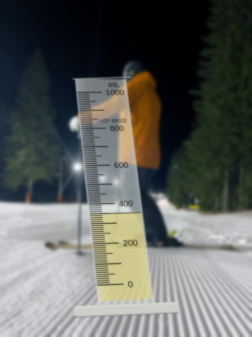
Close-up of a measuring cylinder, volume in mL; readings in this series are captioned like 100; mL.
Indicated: 350; mL
